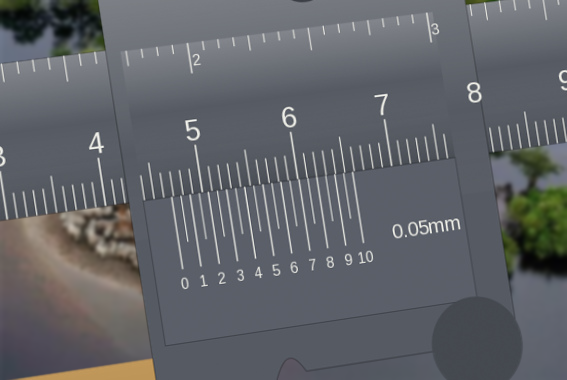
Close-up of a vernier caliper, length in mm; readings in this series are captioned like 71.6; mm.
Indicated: 46.8; mm
